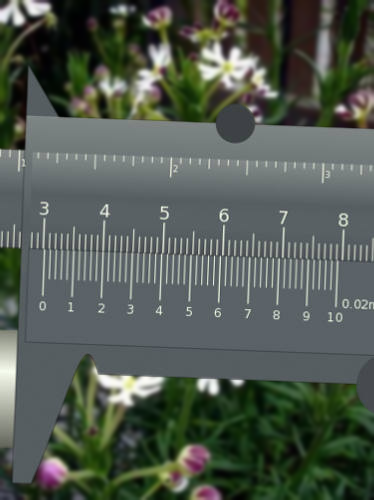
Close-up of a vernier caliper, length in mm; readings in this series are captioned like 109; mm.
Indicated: 30.2; mm
